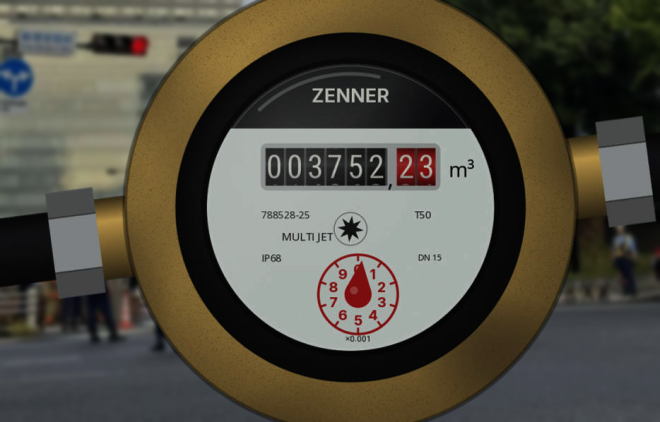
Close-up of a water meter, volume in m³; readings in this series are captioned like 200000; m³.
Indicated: 3752.230; m³
